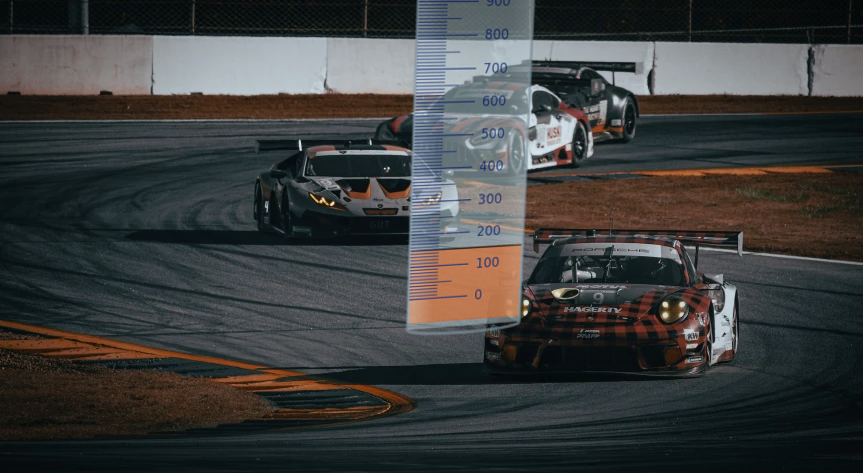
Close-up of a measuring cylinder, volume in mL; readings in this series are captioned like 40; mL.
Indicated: 150; mL
